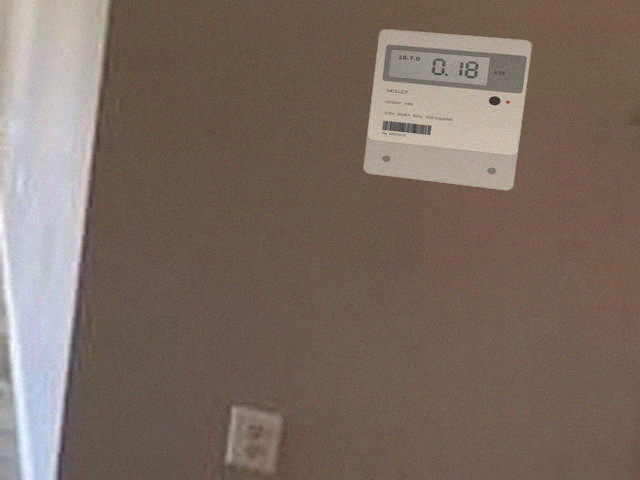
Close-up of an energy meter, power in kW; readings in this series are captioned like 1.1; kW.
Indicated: 0.18; kW
